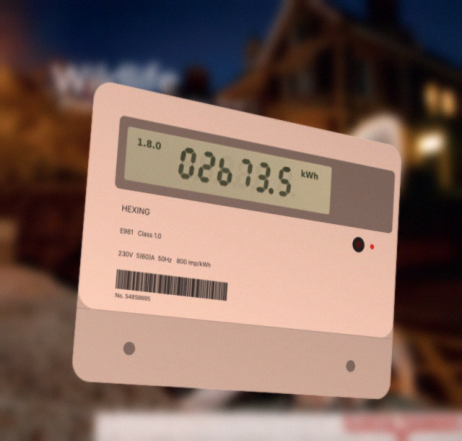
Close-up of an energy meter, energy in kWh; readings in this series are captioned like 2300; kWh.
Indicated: 2673.5; kWh
